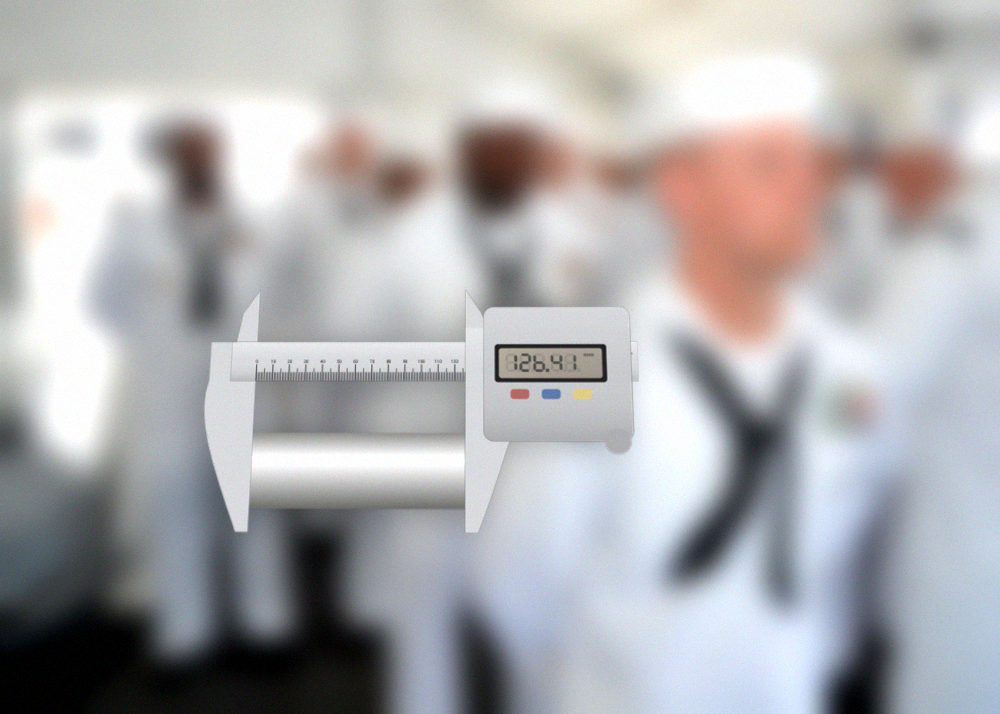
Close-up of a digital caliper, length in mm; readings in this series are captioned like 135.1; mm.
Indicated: 126.41; mm
